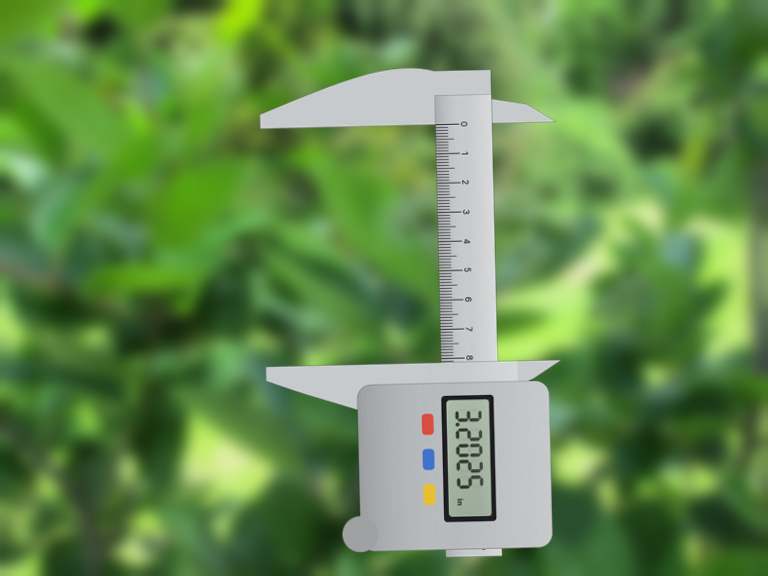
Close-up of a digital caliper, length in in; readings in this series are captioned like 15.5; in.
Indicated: 3.2025; in
